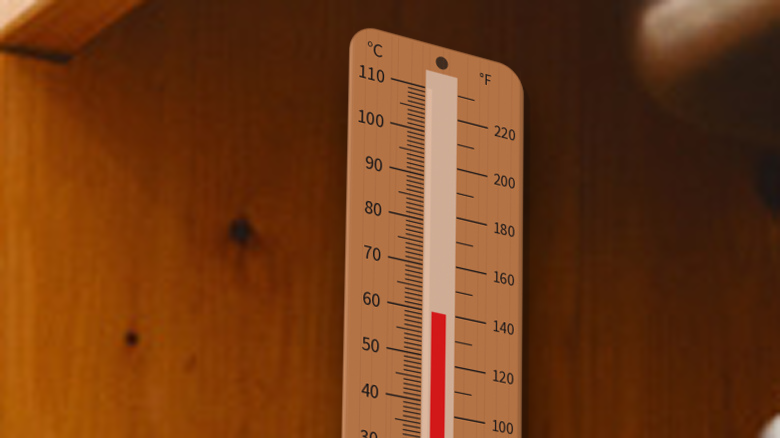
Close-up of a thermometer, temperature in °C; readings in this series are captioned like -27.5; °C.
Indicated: 60; °C
